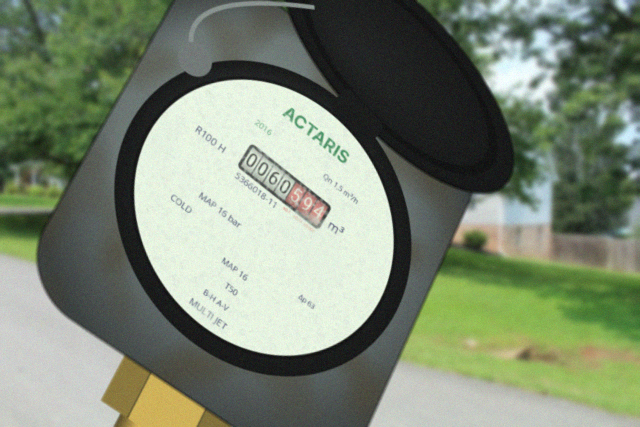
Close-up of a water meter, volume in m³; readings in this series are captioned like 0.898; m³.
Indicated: 60.594; m³
